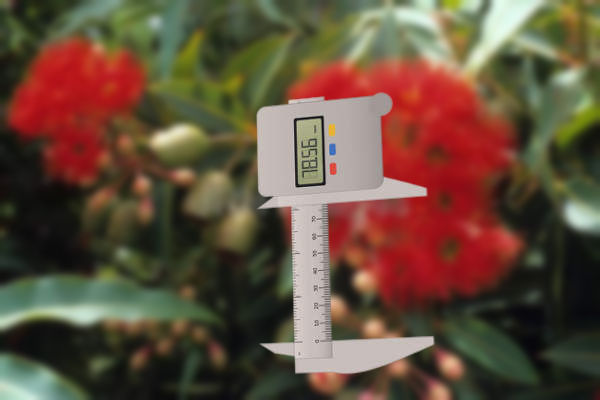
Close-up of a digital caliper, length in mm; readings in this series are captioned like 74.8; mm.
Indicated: 78.56; mm
